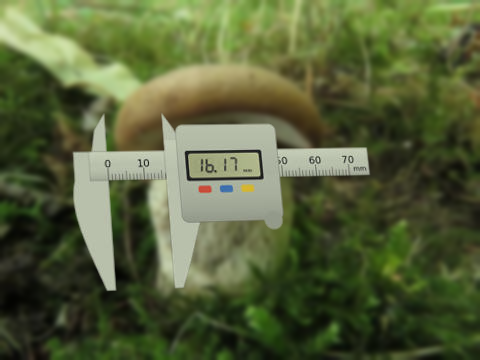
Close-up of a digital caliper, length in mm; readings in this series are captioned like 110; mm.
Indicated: 16.17; mm
